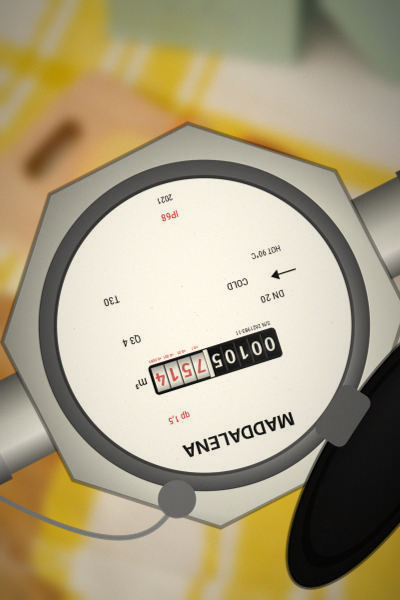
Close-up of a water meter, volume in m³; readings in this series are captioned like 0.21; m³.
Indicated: 105.7514; m³
